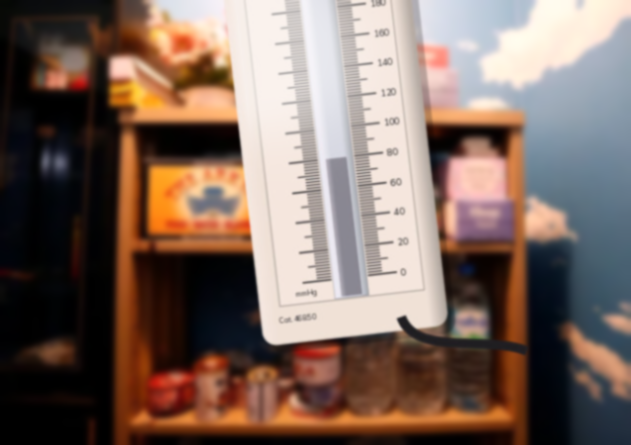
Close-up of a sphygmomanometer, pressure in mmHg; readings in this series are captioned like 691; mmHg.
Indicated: 80; mmHg
